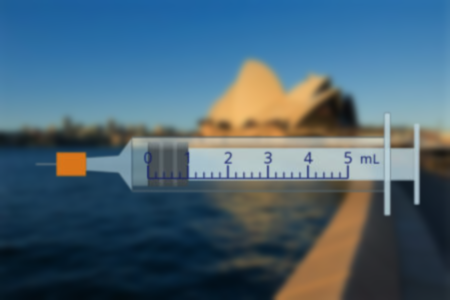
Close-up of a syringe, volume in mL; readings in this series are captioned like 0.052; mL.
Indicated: 0; mL
